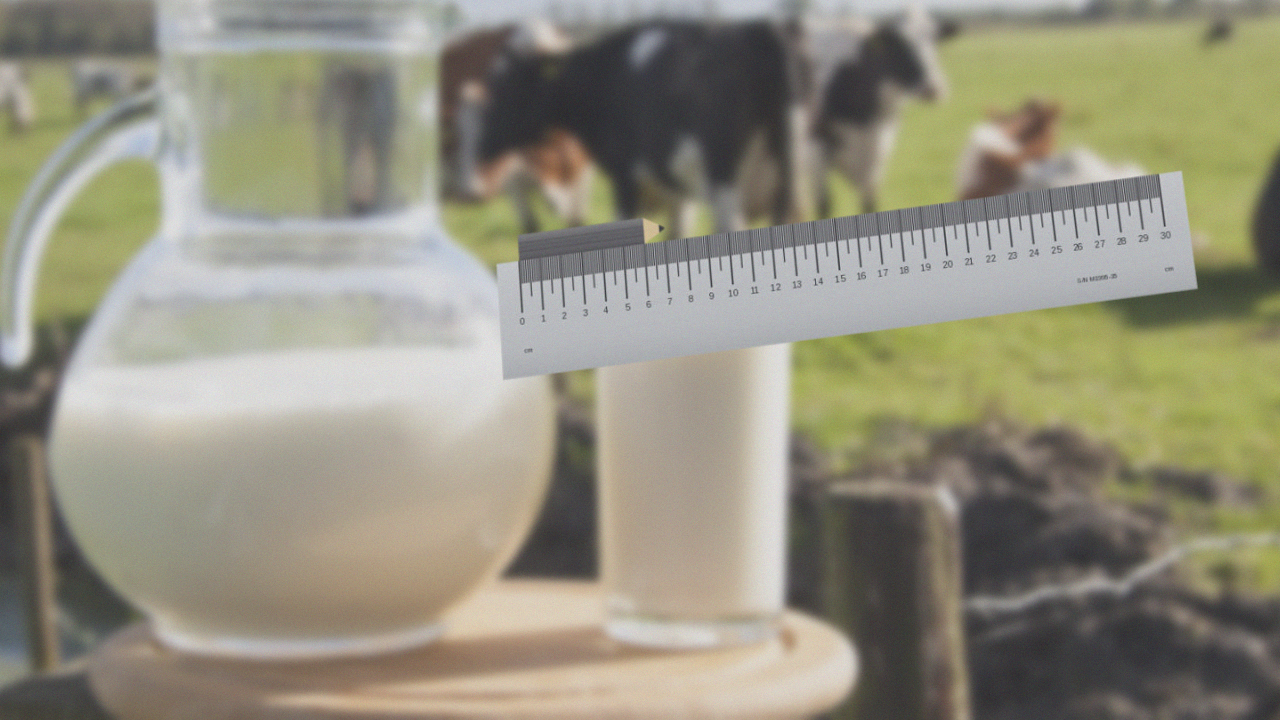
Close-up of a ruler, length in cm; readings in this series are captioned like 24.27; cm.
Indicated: 7; cm
